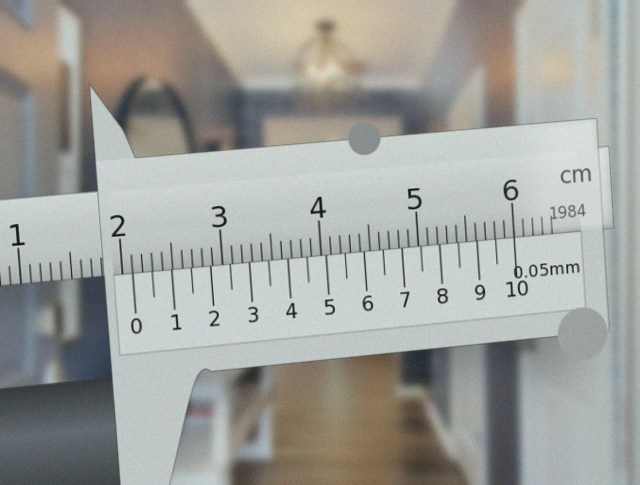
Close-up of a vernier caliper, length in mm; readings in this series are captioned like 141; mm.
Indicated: 21.0; mm
